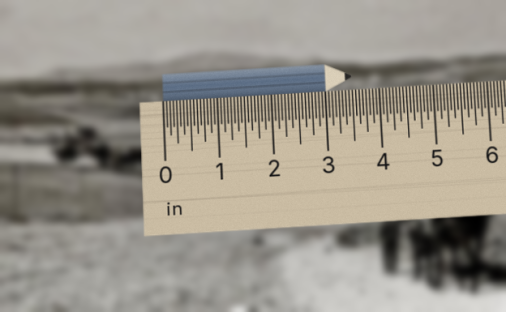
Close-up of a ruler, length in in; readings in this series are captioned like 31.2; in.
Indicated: 3.5; in
